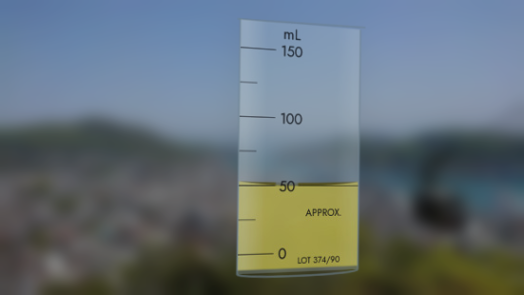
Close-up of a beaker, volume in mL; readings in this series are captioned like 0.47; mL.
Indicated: 50; mL
